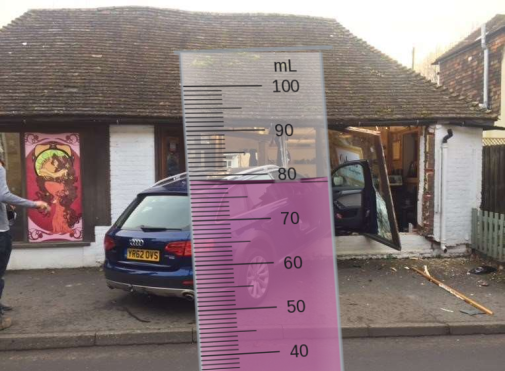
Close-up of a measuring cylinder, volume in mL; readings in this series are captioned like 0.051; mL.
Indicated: 78; mL
